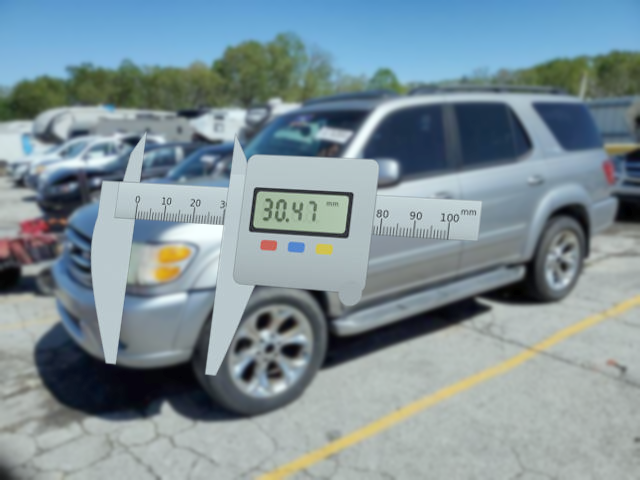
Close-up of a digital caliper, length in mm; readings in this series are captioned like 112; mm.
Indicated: 30.47; mm
